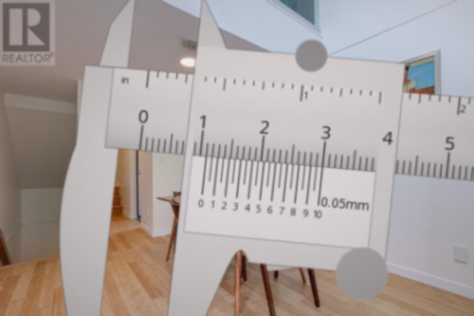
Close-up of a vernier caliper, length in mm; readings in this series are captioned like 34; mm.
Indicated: 11.0; mm
